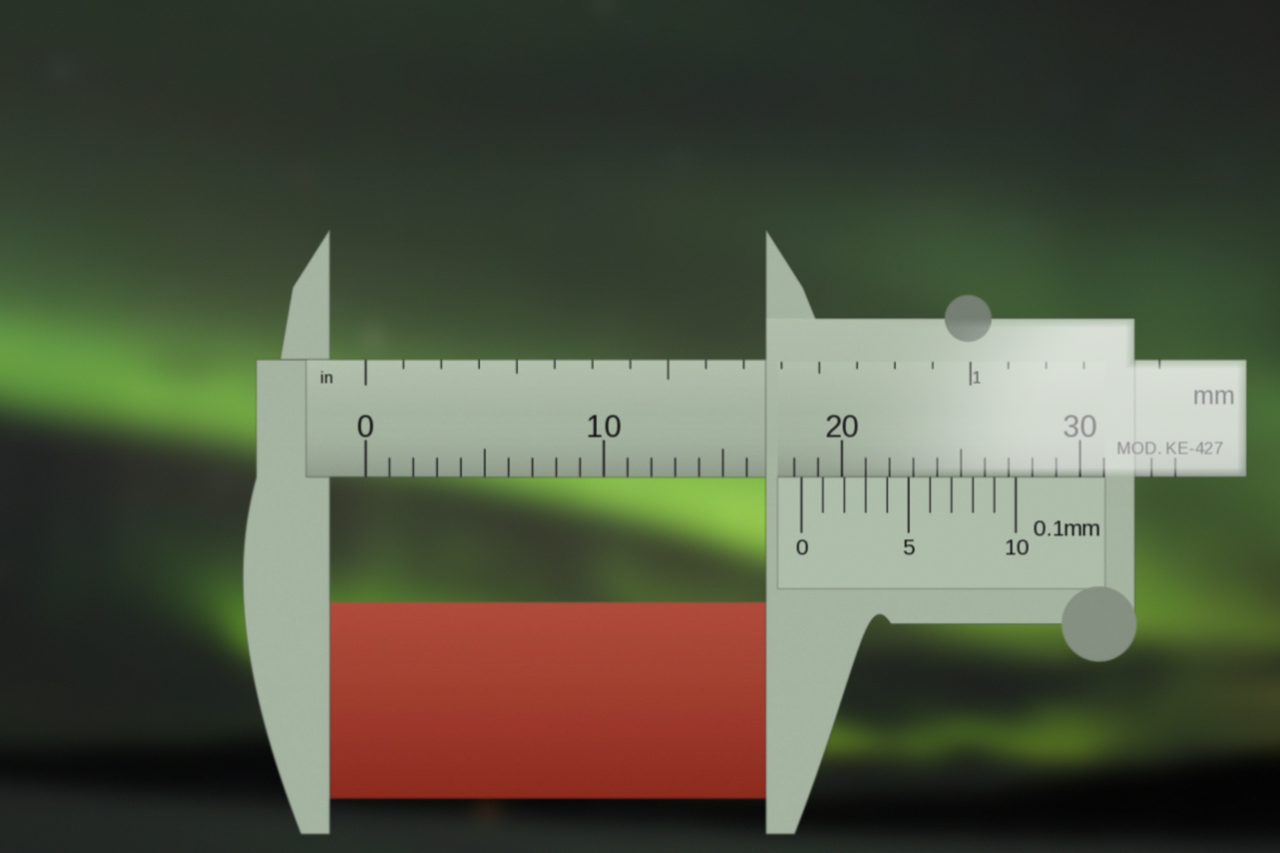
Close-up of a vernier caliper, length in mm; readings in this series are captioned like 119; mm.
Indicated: 18.3; mm
